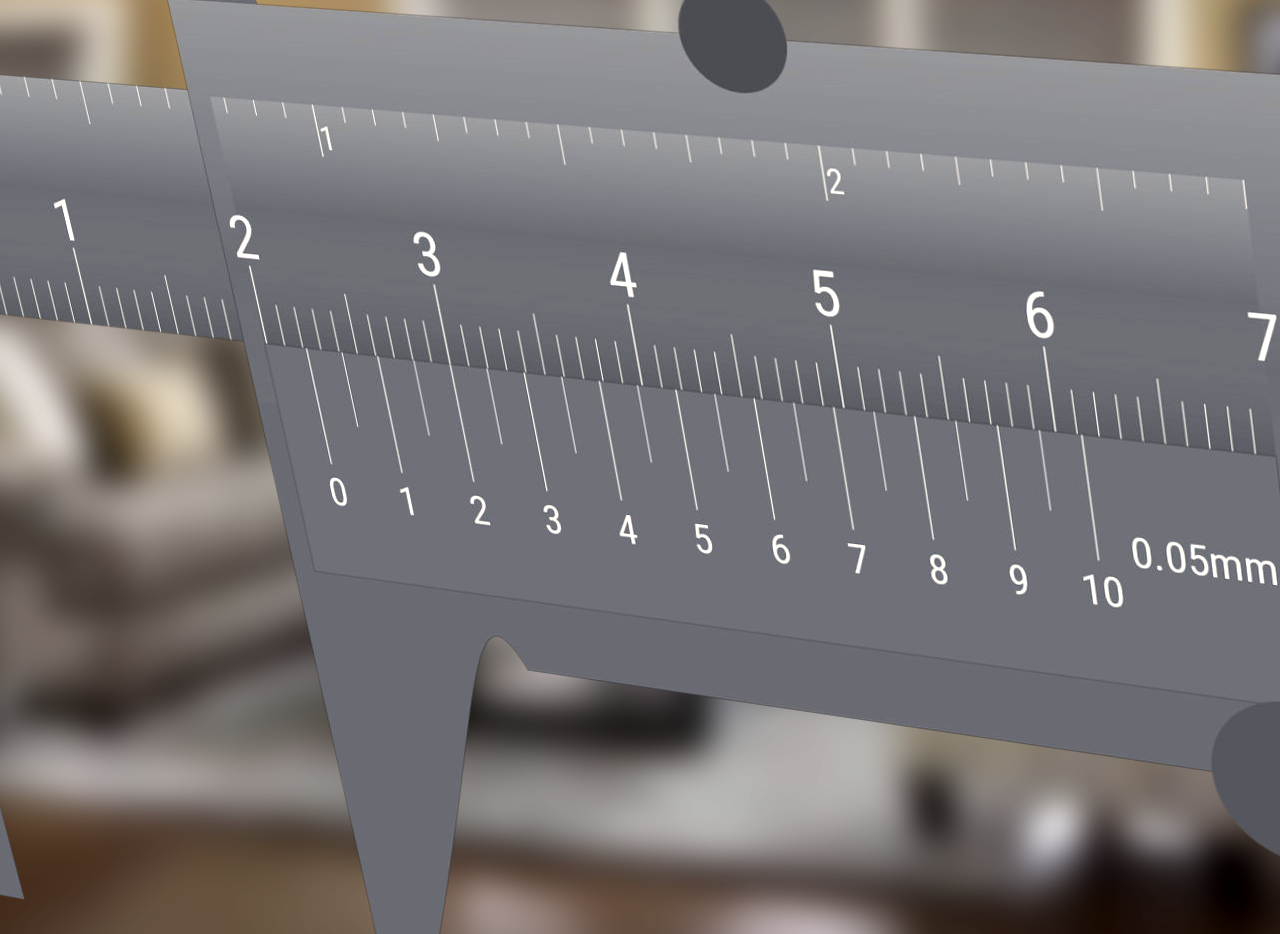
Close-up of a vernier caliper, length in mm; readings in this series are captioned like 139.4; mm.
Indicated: 22.2; mm
